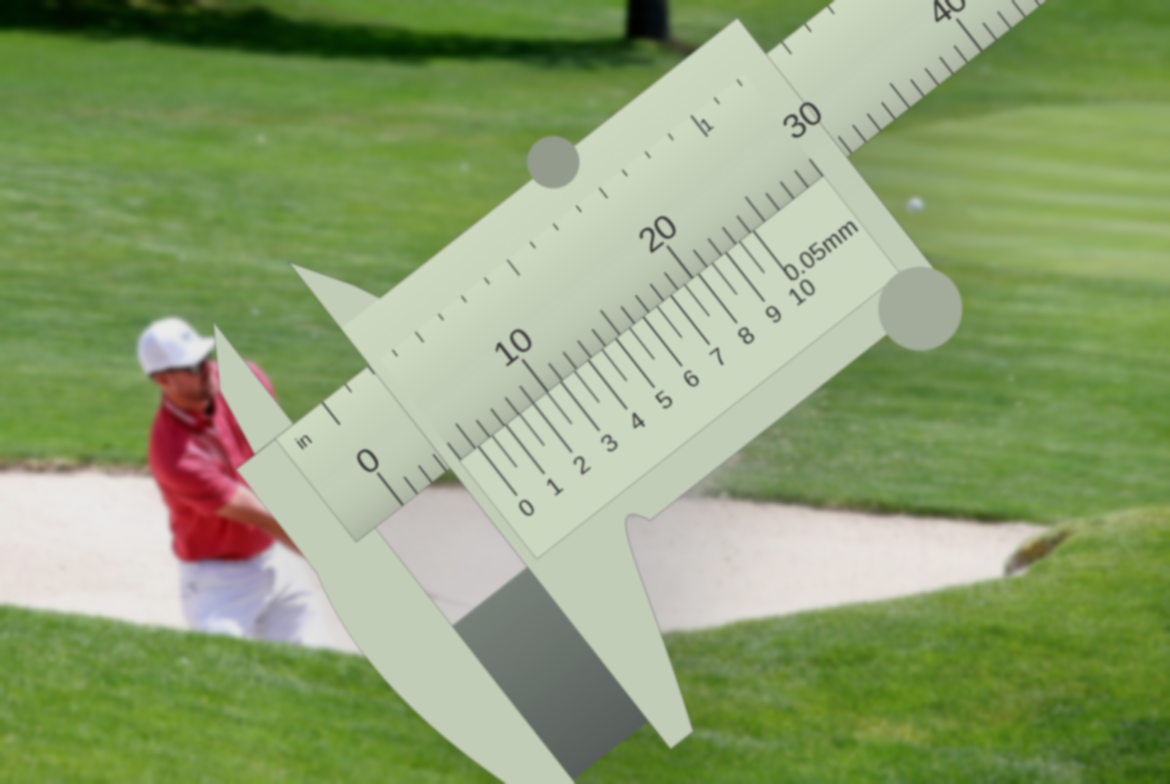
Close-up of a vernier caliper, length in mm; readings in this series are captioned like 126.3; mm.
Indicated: 5.2; mm
